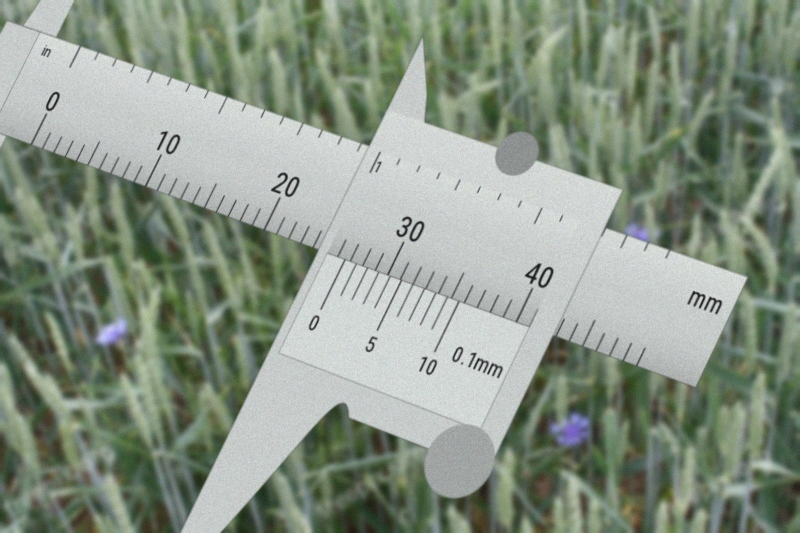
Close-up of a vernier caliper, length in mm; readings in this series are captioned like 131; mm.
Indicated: 26.6; mm
